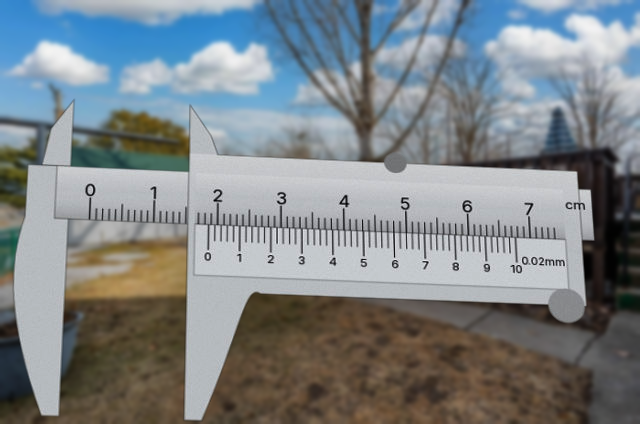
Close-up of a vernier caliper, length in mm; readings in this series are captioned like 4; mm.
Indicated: 18.6; mm
